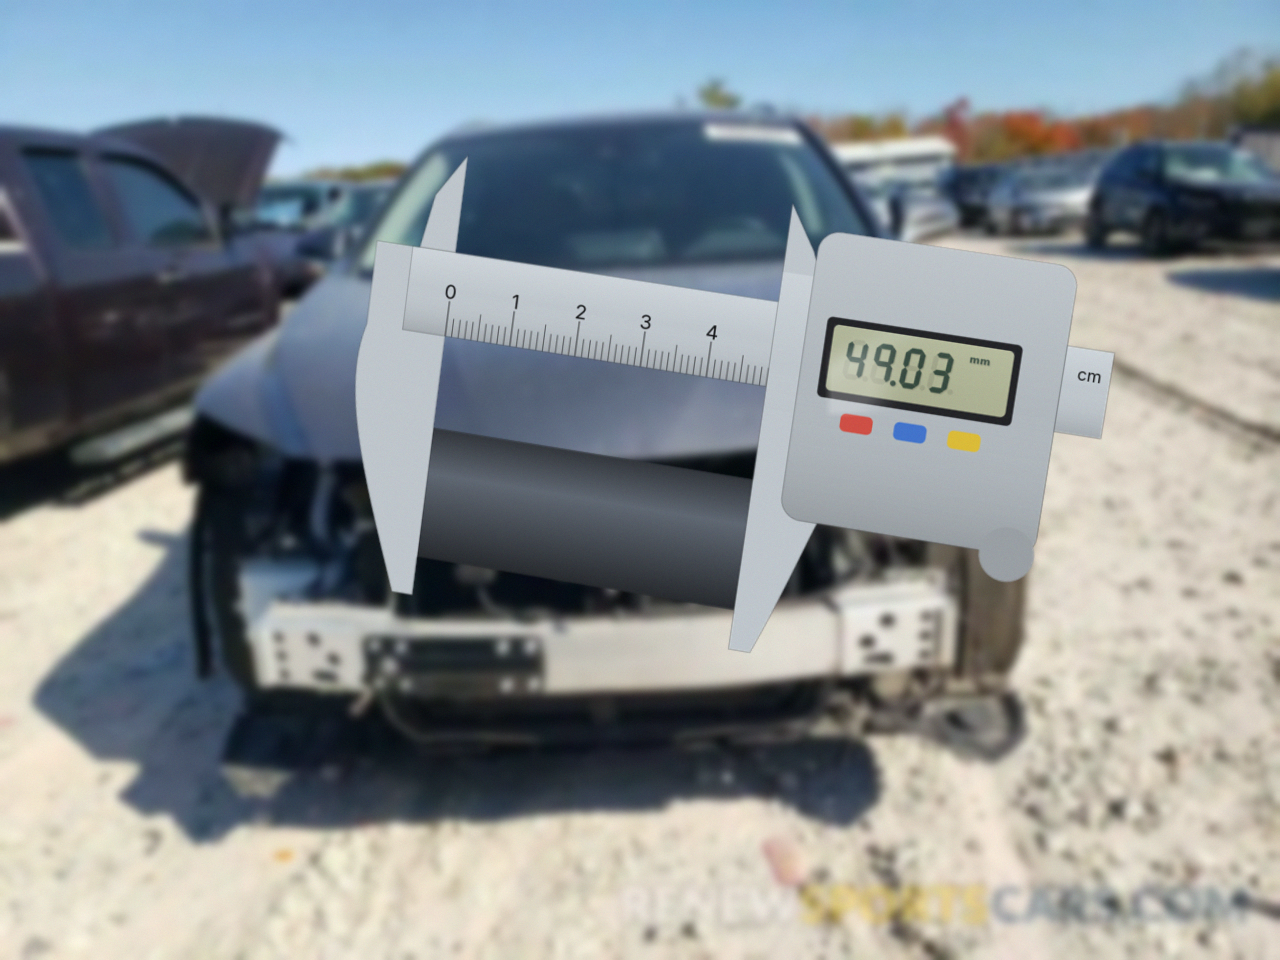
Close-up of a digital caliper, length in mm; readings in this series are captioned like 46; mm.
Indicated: 49.03; mm
